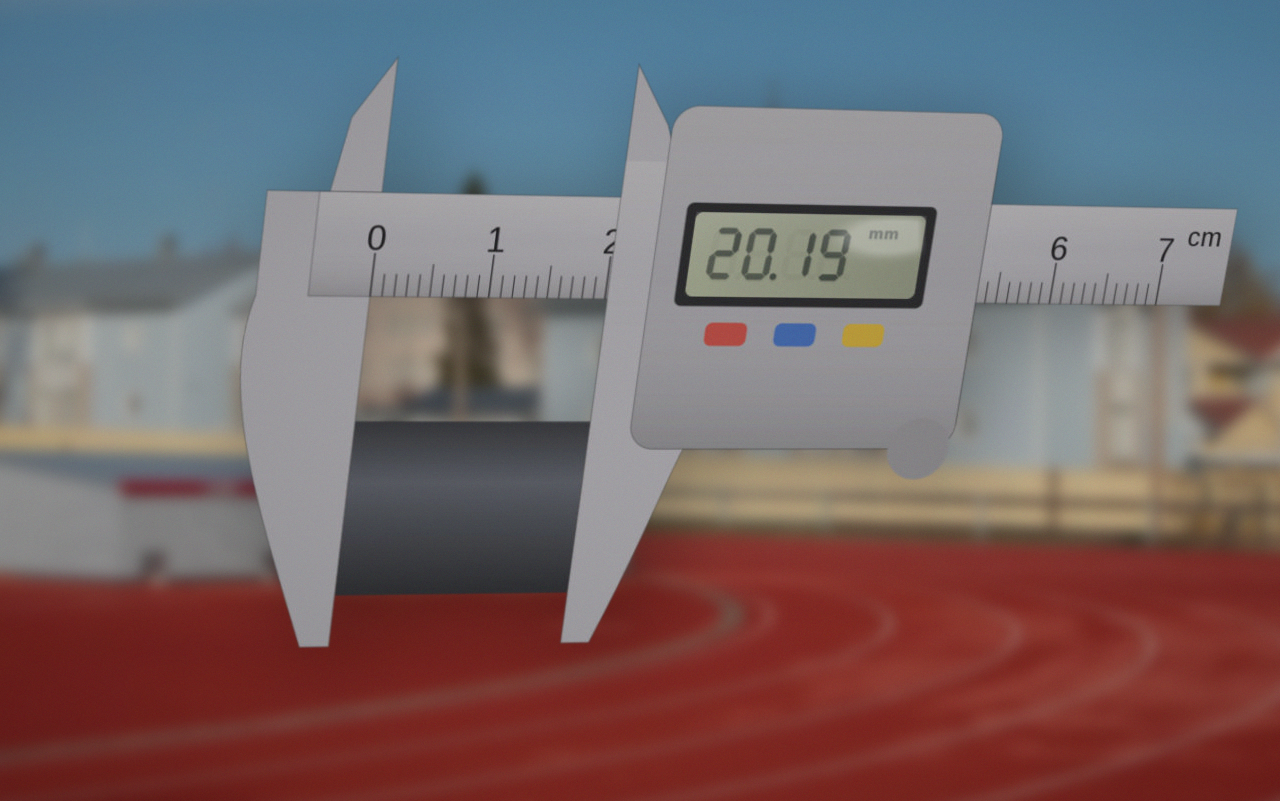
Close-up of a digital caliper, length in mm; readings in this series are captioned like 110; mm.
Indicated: 20.19; mm
